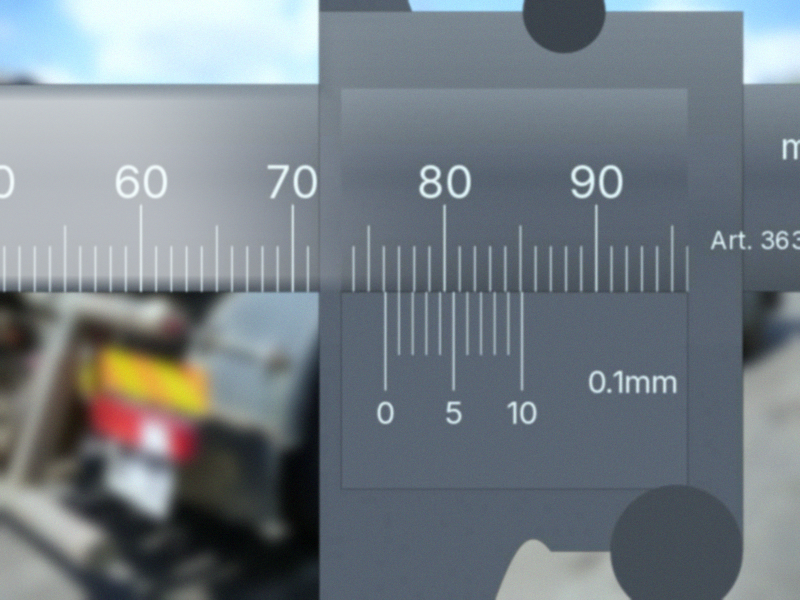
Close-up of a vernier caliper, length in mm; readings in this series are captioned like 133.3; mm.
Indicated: 76.1; mm
